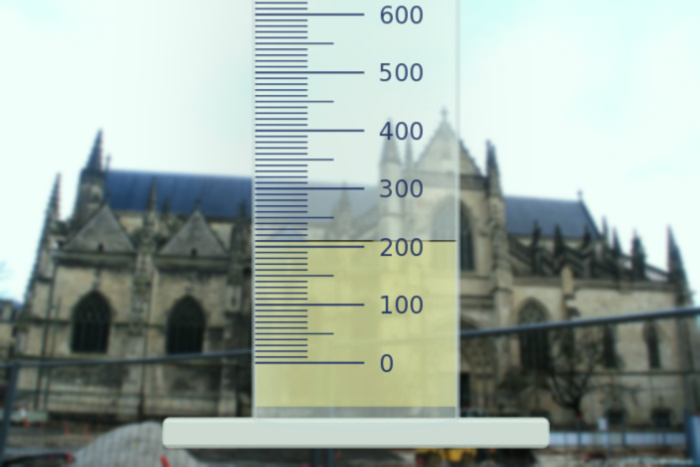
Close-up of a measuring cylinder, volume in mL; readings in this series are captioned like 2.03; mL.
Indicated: 210; mL
